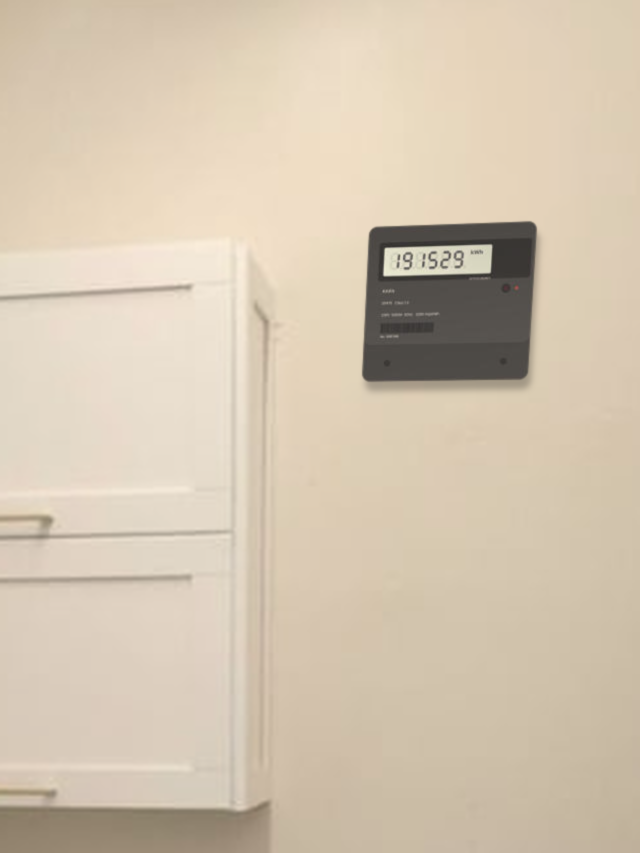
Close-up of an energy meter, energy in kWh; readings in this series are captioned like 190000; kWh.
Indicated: 191529; kWh
